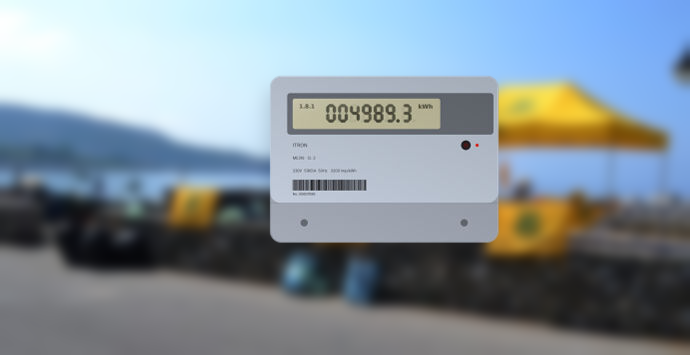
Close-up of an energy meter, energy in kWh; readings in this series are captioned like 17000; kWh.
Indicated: 4989.3; kWh
